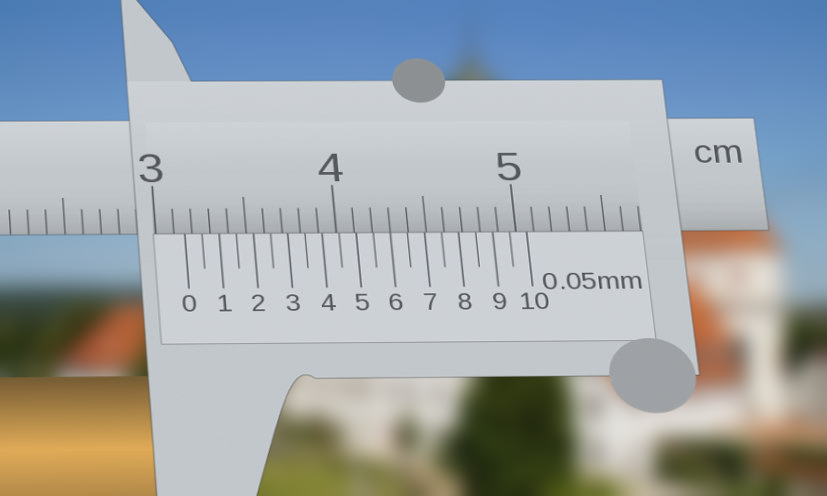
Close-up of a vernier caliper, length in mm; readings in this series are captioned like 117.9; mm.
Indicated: 31.6; mm
